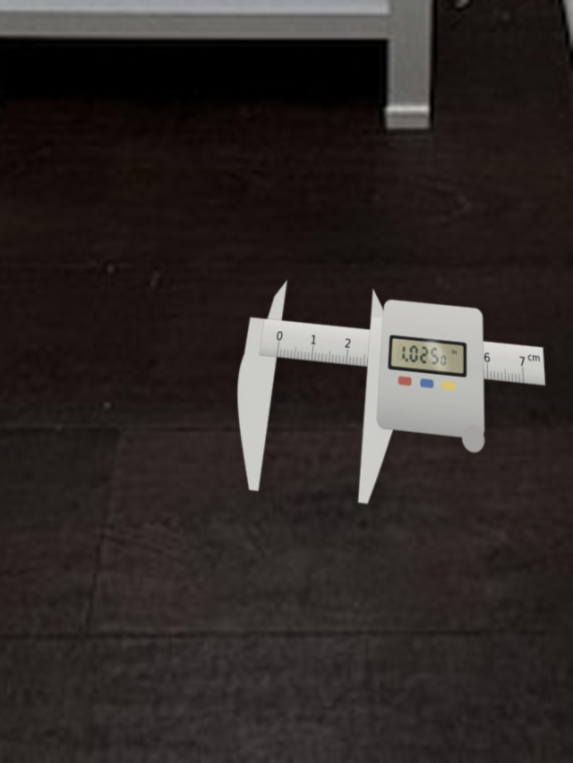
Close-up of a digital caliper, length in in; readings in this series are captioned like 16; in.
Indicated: 1.0250; in
